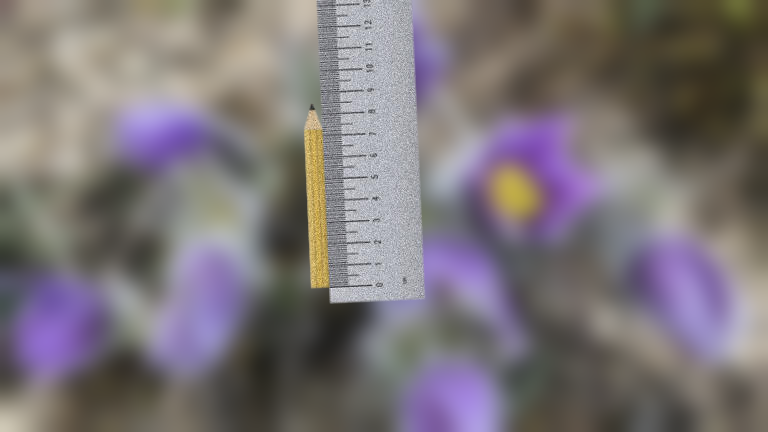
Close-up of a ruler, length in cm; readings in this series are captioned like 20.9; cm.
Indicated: 8.5; cm
